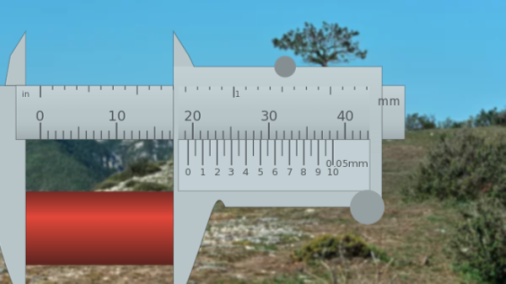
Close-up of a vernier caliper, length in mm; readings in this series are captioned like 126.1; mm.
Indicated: 19.4; mm
